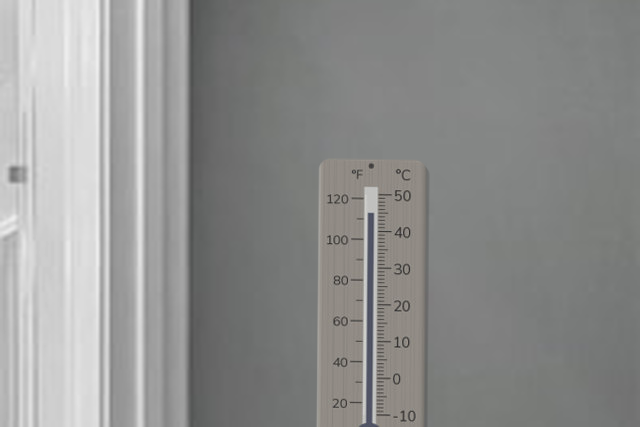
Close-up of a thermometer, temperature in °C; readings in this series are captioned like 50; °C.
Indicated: 45; °C
